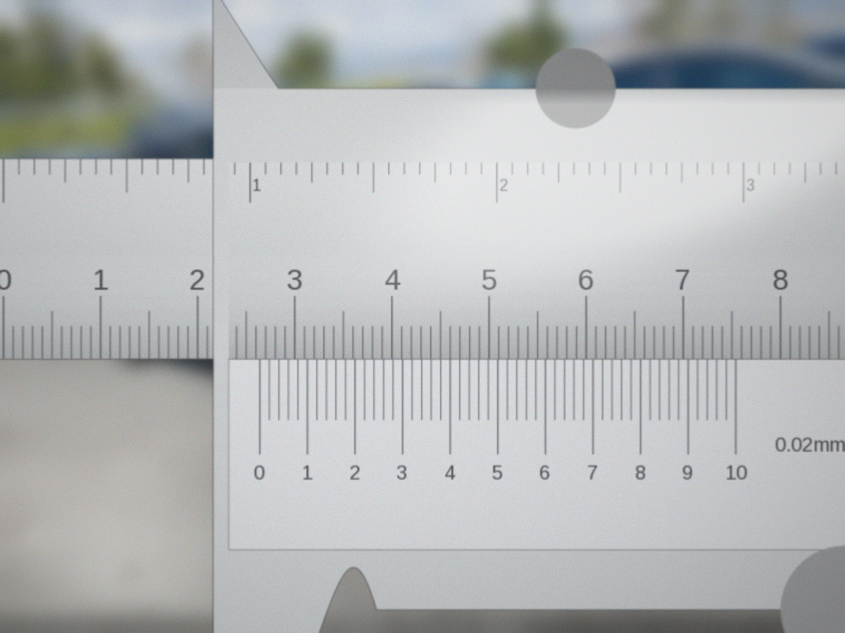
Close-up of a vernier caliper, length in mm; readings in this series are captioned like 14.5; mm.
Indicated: 26.4; mm
